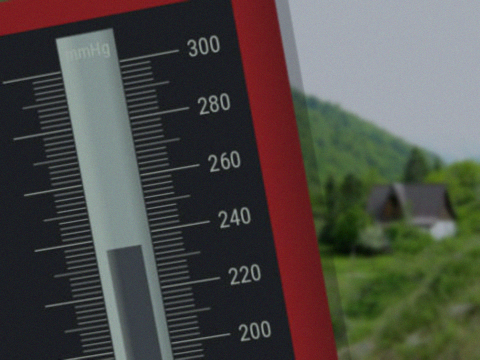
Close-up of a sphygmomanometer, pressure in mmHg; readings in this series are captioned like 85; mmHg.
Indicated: 236; mmHg
